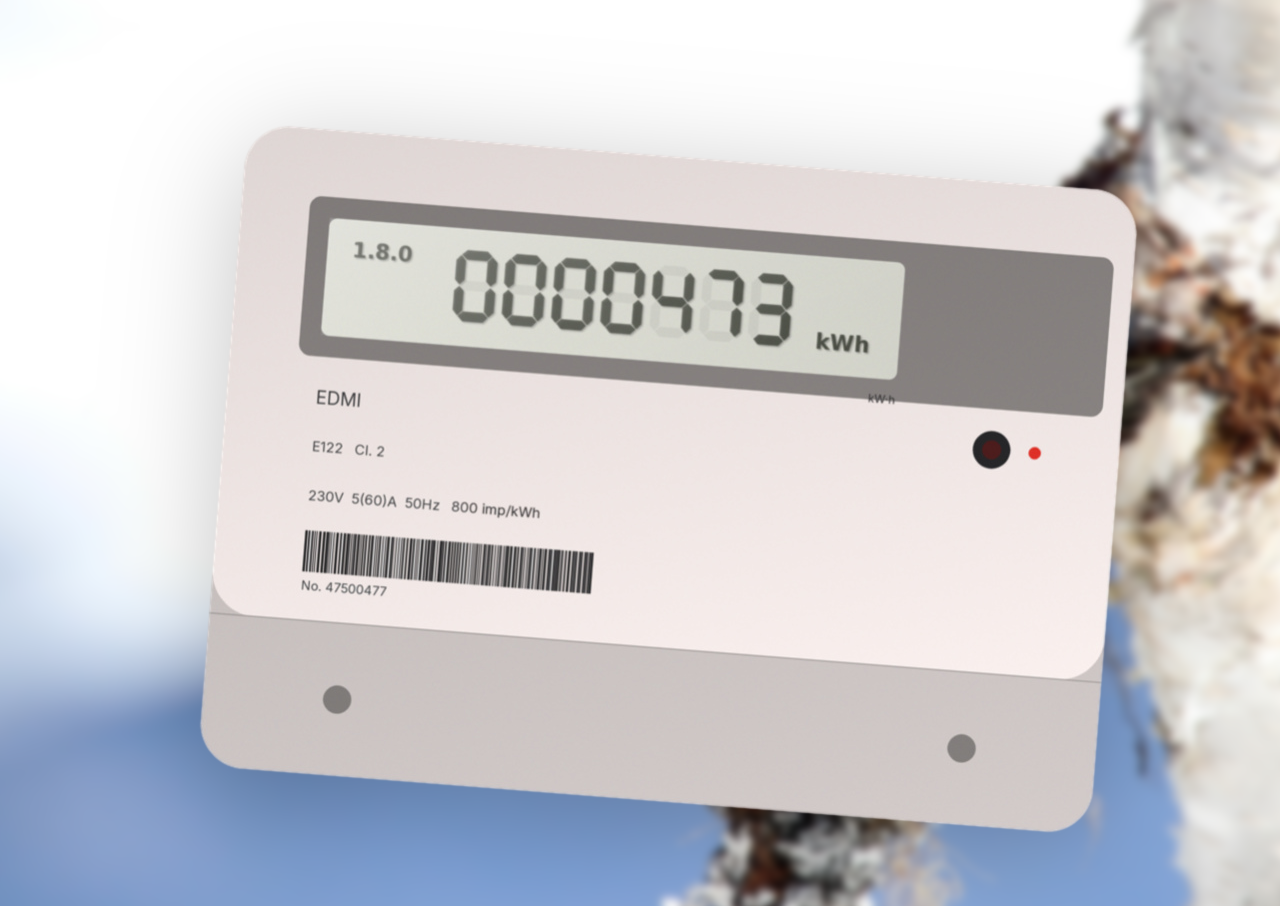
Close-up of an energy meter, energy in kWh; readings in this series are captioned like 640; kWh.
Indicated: 473; kWh
